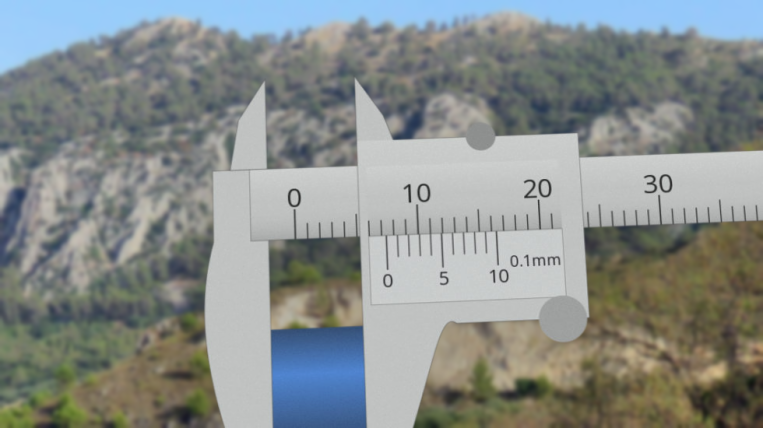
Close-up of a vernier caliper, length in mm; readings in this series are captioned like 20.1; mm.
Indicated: 7.4; mm
